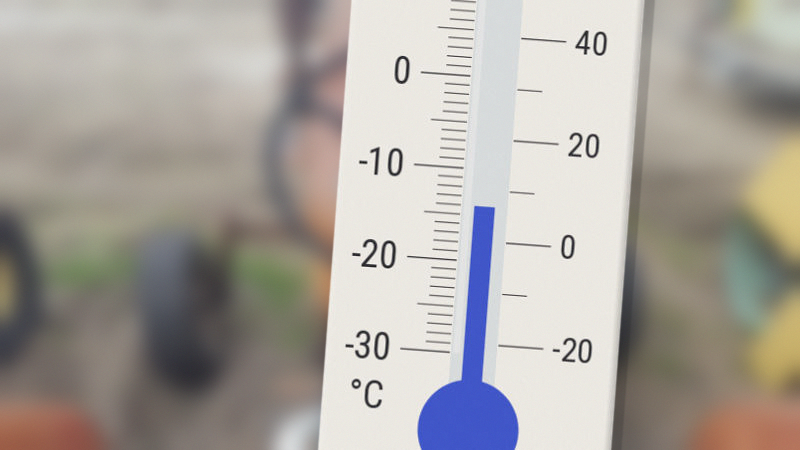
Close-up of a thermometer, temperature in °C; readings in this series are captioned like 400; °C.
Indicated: -14; °C
